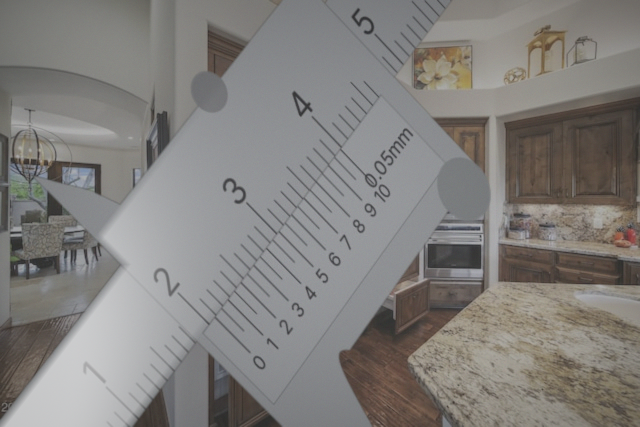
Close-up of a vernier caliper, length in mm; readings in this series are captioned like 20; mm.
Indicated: 20.8; mm
